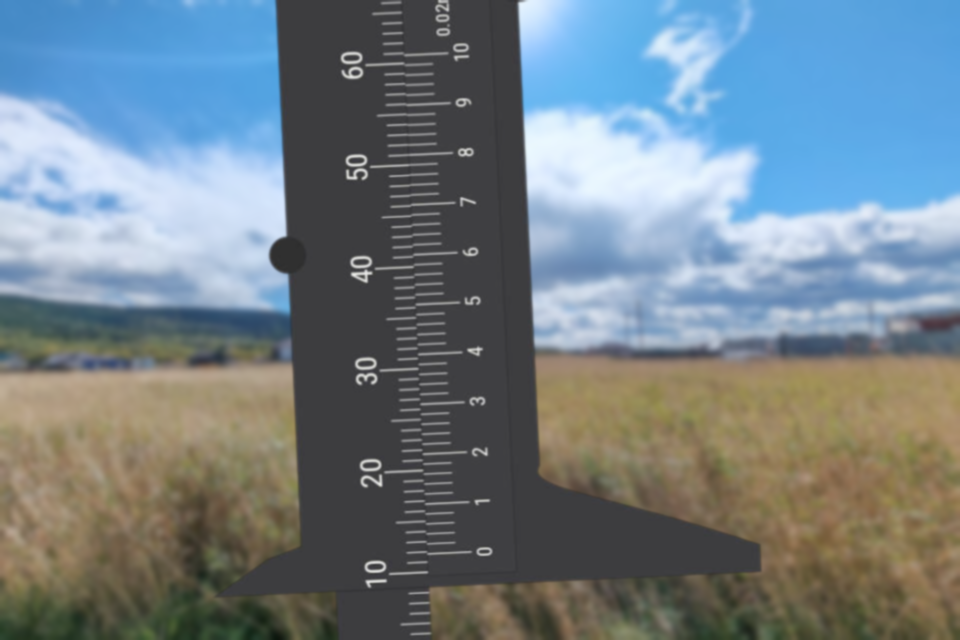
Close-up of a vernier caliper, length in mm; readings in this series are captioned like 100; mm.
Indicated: 11.8; mm
